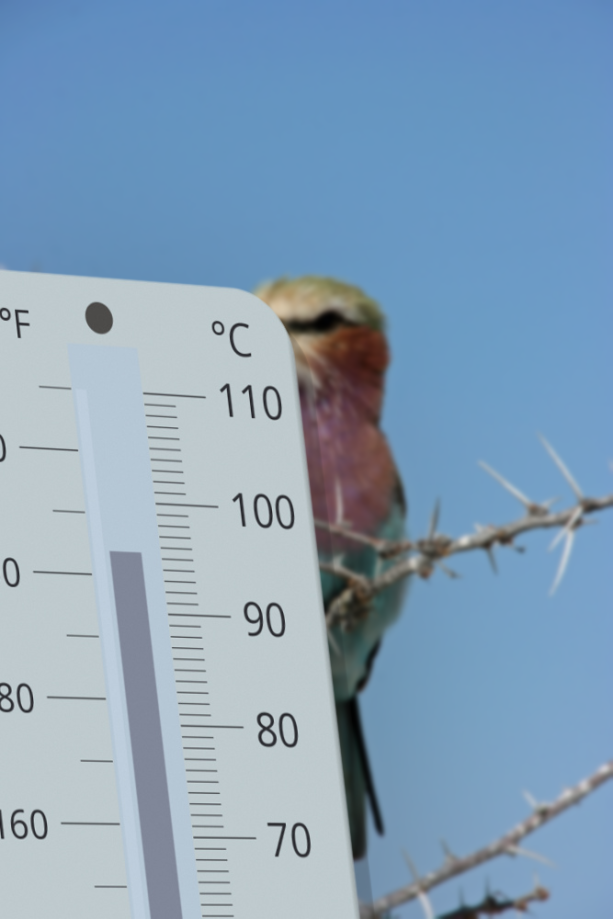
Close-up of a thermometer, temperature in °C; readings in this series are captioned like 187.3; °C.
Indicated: 95.5; °C
